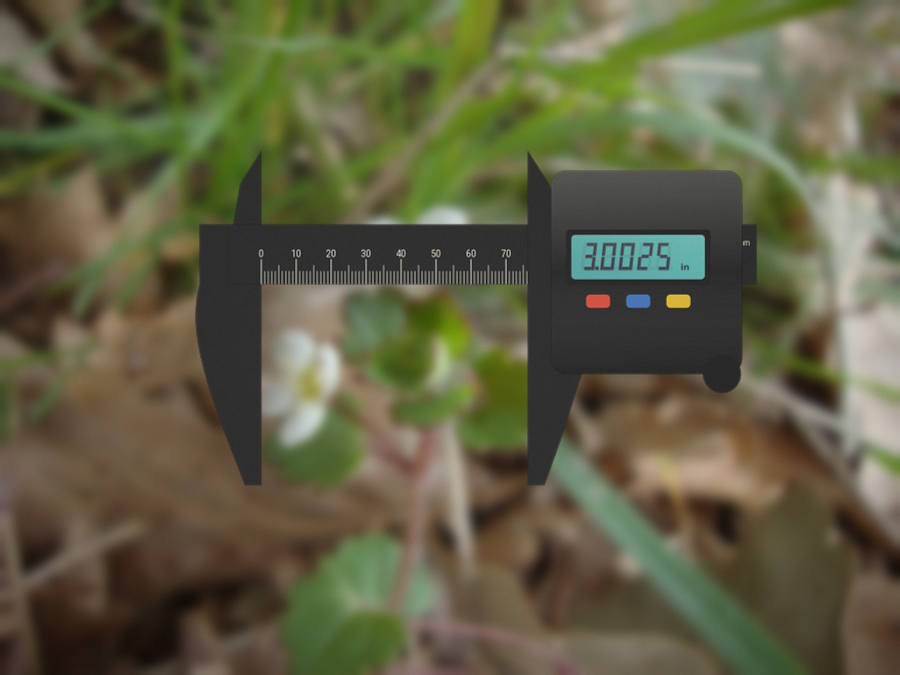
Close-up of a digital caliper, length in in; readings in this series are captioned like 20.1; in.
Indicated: 3.0025; in
